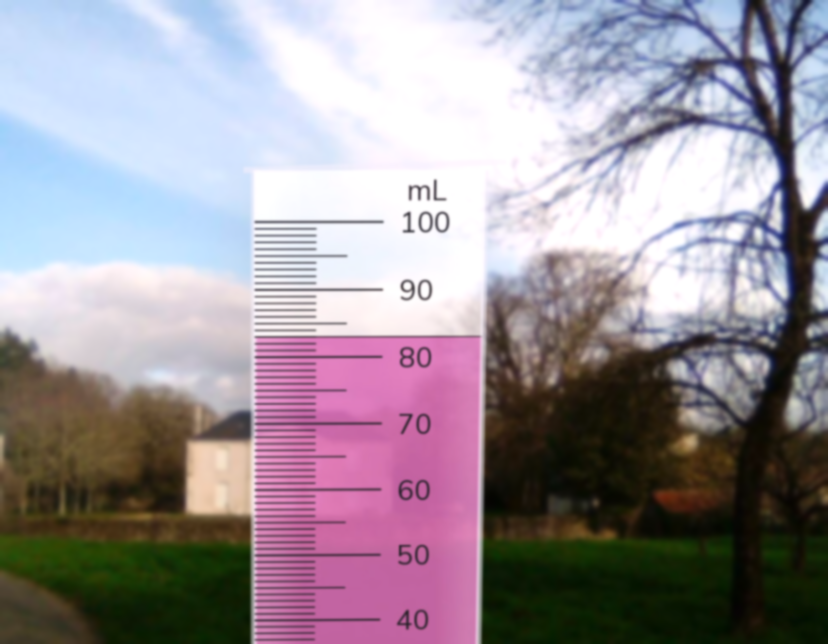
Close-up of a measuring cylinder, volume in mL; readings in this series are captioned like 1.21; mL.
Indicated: 83; mL
